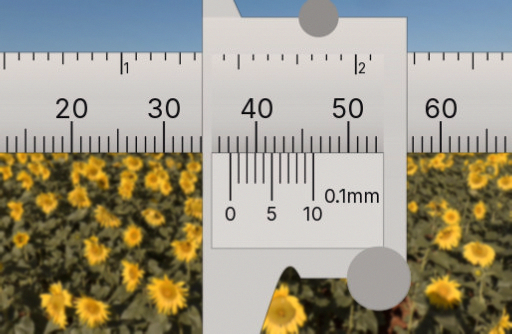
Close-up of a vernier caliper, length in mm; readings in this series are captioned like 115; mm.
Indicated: 37.2; mm
